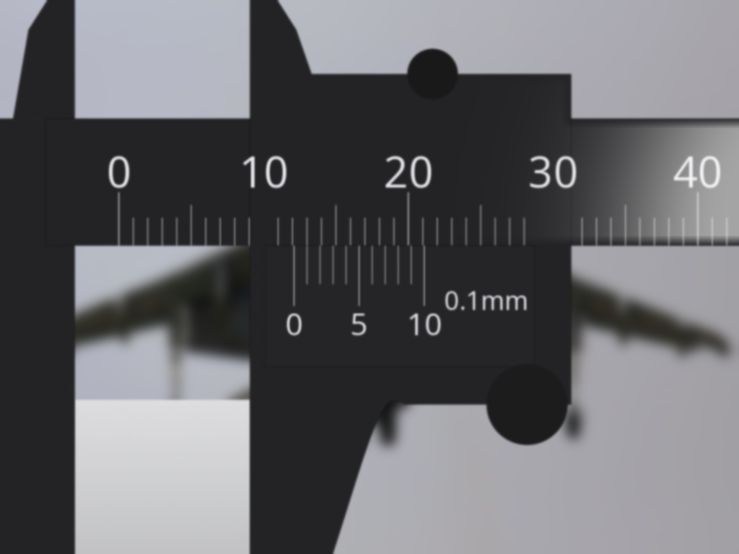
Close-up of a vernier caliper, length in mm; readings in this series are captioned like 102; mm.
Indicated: 12.1; mm
